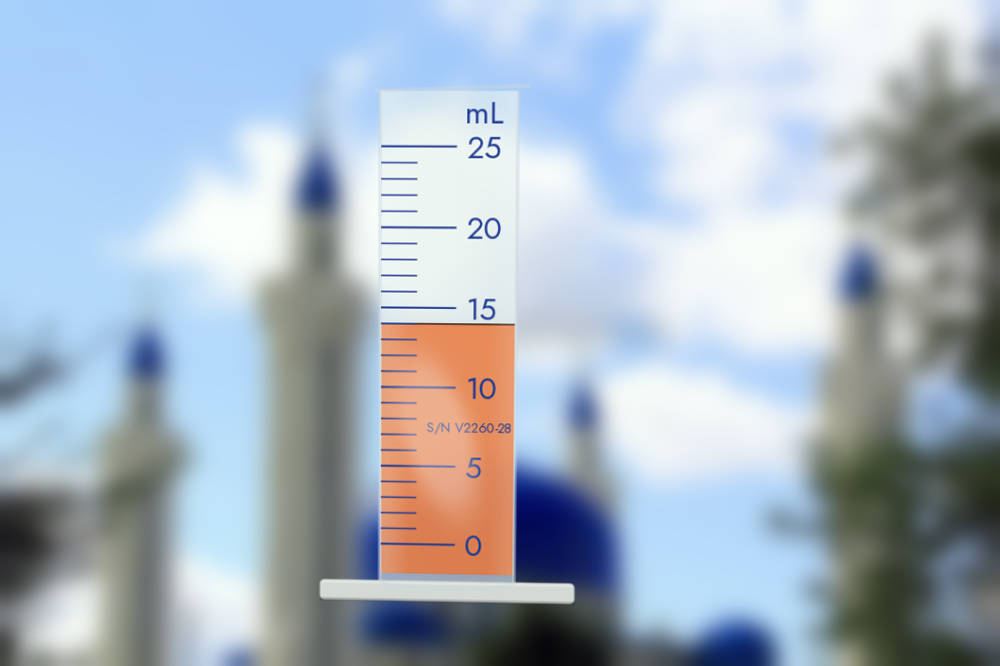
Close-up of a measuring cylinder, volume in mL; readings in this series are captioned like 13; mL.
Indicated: 14; mL
